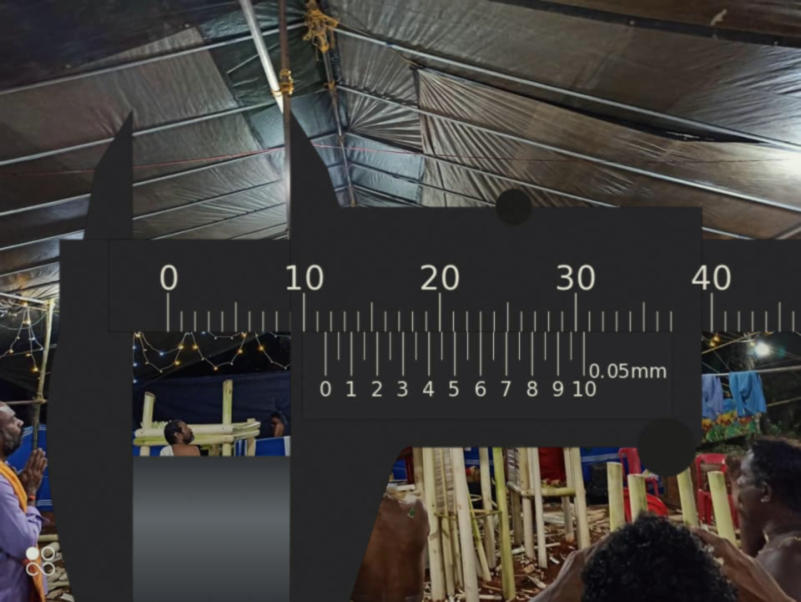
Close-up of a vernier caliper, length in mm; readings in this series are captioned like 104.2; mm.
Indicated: 11.6; mm
